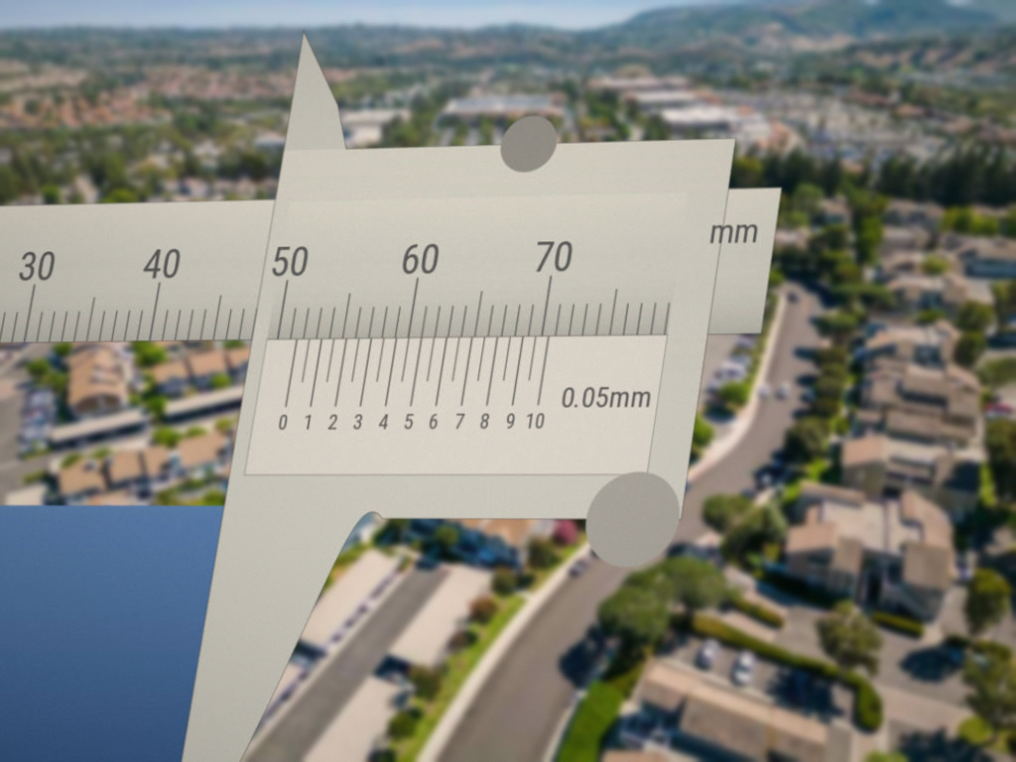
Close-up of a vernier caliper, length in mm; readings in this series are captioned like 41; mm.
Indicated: 51.5; mm
